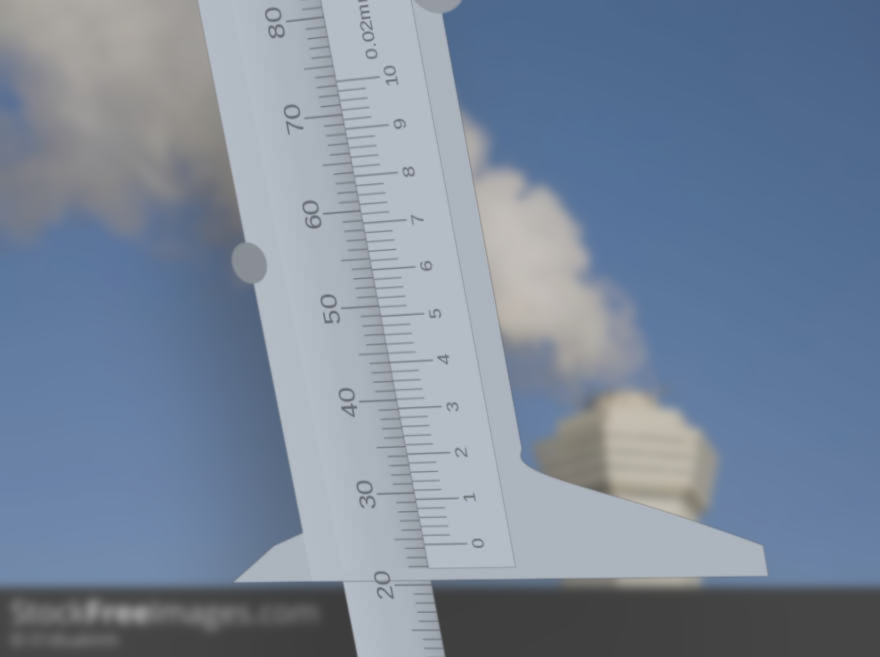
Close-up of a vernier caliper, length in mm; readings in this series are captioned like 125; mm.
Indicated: 24.4; mm
